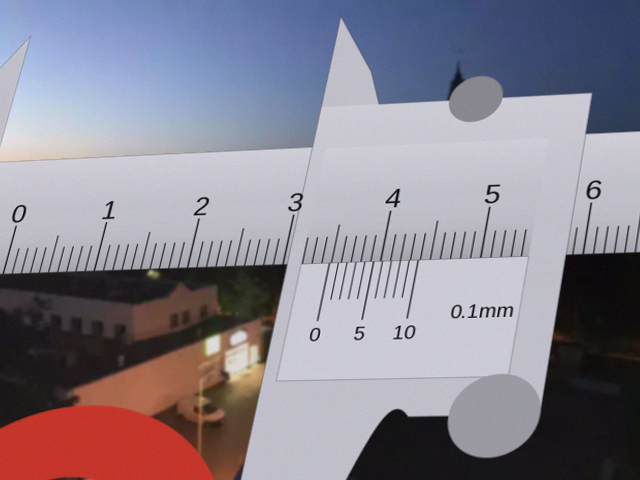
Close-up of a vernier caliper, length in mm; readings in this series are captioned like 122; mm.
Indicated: 34.8; mm
